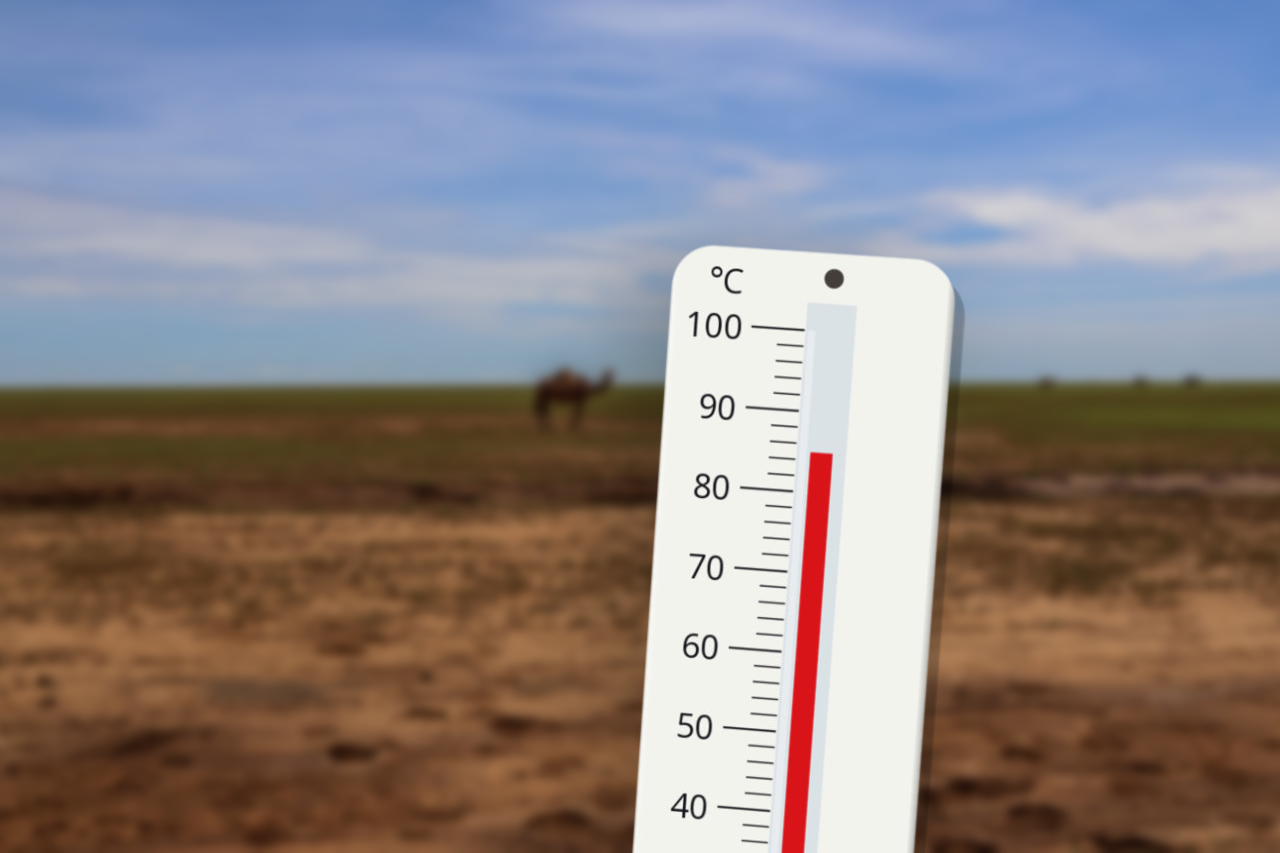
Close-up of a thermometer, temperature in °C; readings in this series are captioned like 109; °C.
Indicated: 85; °C
